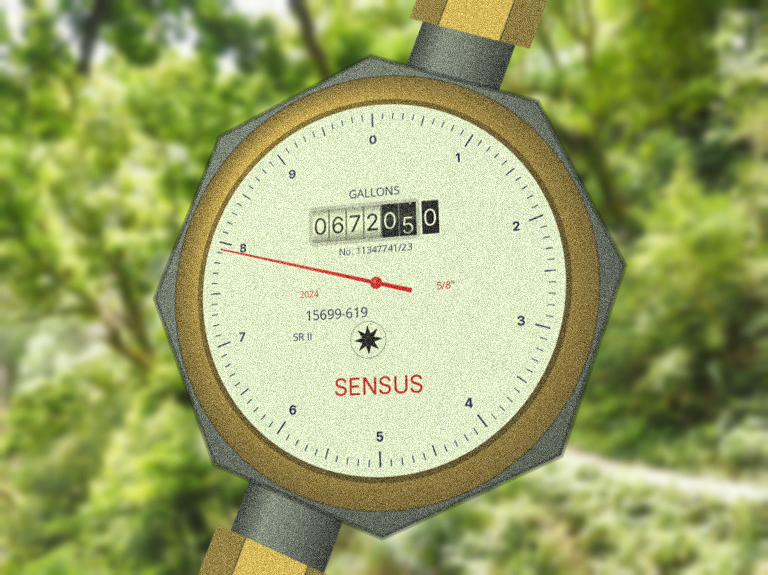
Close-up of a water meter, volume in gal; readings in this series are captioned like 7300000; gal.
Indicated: 672047.9; gal
